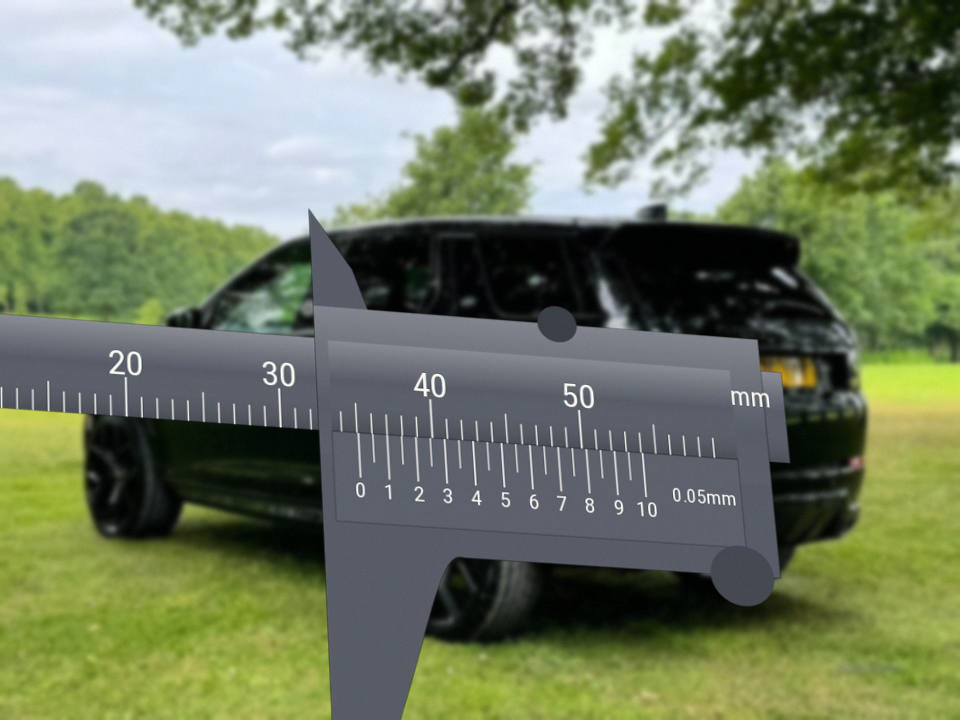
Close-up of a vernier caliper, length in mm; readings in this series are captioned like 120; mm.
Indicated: 35.1; mm
